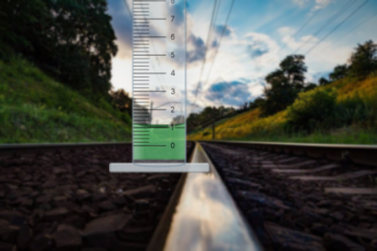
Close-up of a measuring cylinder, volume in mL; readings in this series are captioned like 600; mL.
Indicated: 1; mL
